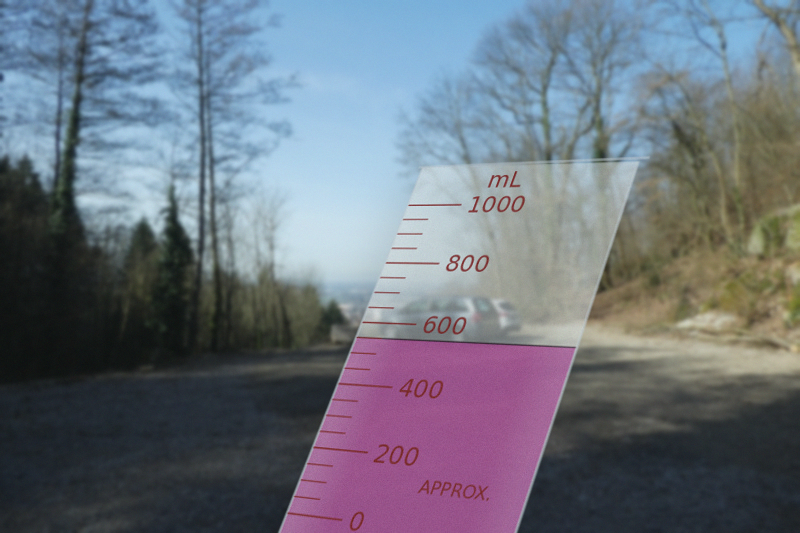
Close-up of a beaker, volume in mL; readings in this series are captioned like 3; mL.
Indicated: 550; mL
